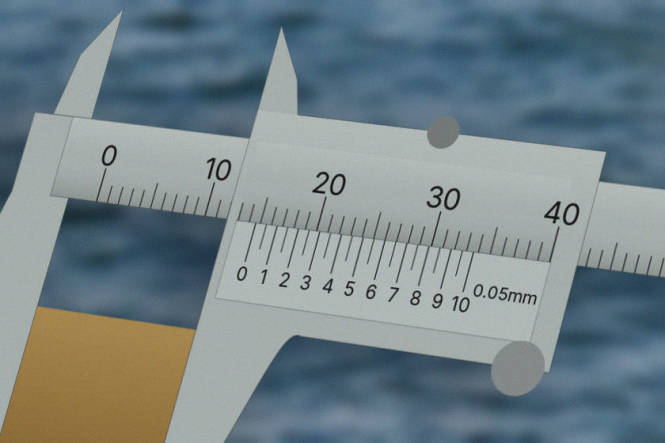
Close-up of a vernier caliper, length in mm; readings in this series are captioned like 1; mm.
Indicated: 14.6; mm
